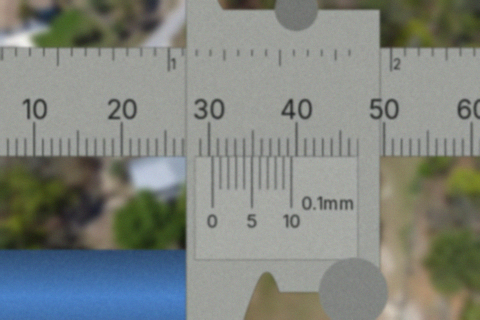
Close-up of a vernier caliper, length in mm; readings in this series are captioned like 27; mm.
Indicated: 30.4; mm
